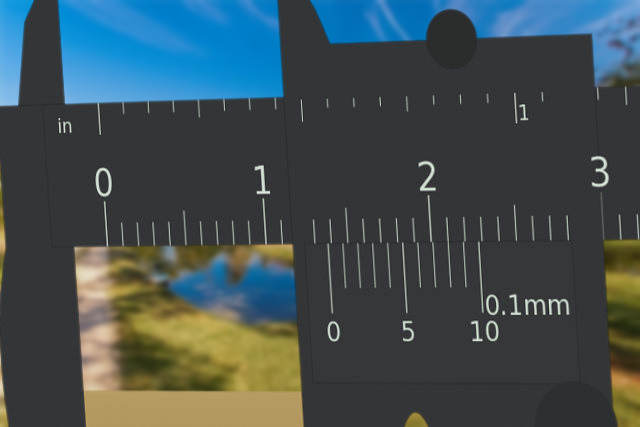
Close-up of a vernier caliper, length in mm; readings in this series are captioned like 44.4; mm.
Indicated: 13.8; mm
